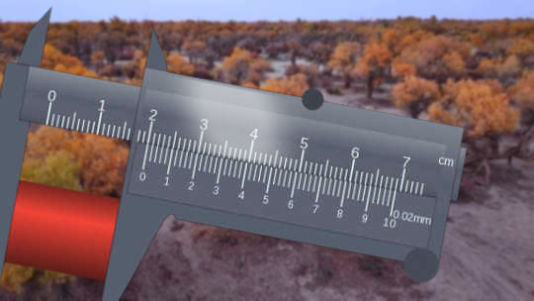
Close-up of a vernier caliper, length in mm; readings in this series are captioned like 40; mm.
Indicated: 20.0; mm
